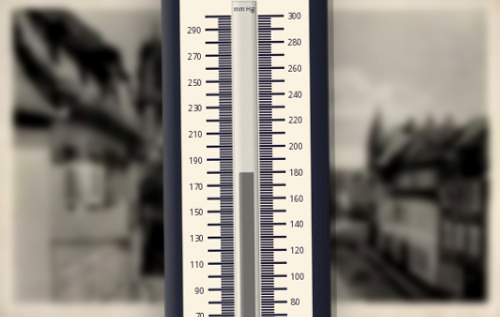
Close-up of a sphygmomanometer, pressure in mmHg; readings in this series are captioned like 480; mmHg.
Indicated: 180; mmHg
